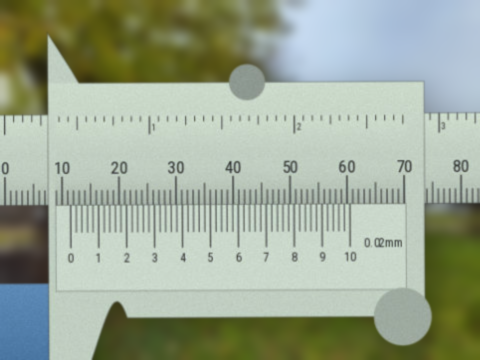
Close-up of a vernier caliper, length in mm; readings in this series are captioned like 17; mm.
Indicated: 11.5; mm
